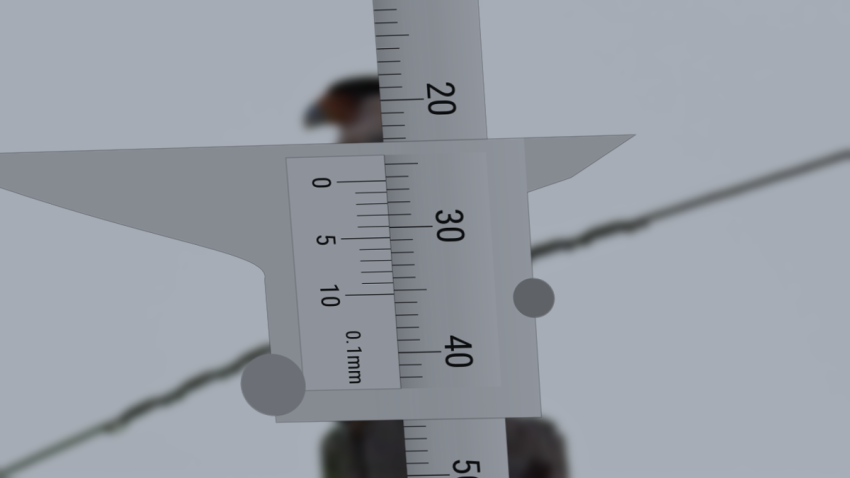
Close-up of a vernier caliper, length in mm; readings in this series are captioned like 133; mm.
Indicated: 26.3; mm
